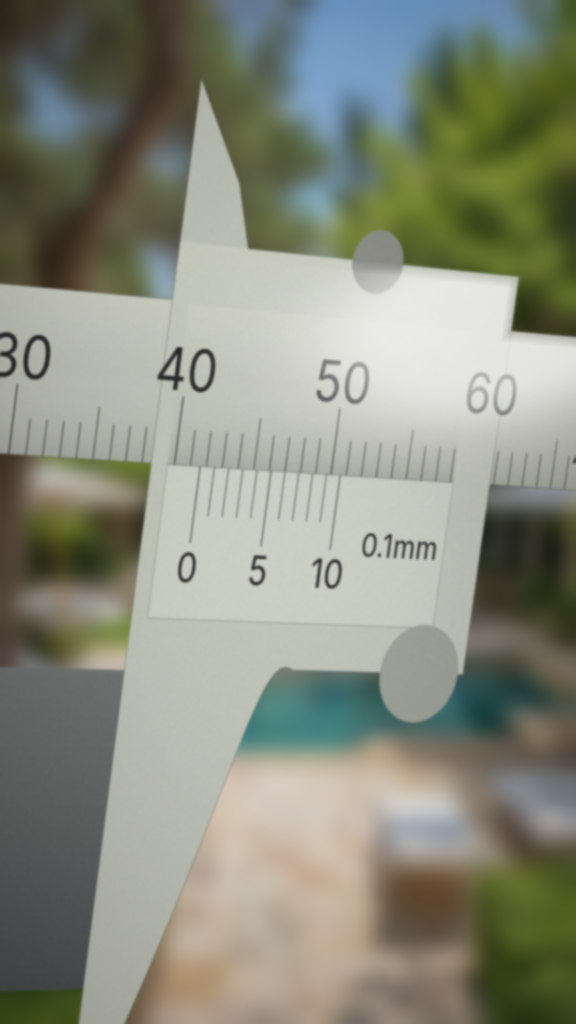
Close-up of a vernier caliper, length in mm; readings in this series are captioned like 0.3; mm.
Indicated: 41.6; mm
